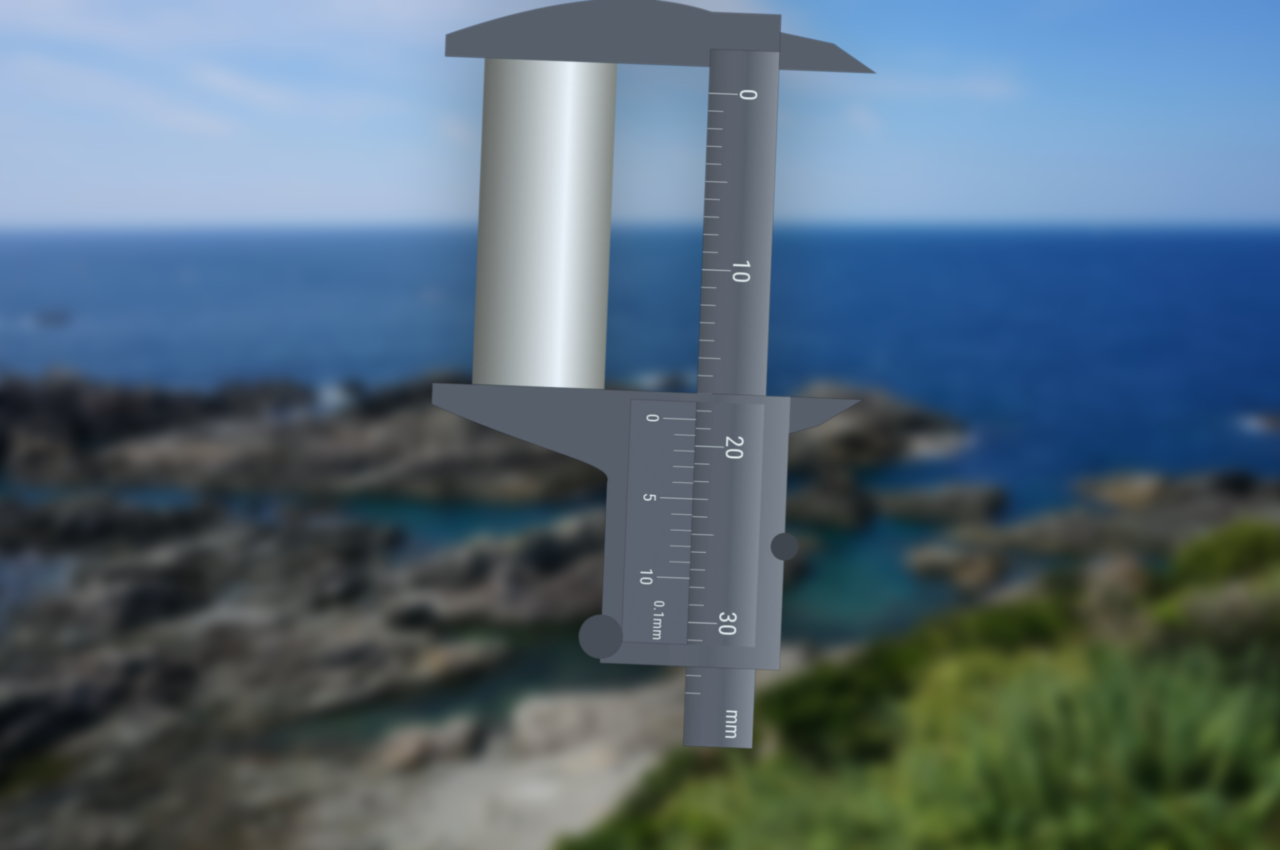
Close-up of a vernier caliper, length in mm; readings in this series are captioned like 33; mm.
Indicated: 18.5; mm
